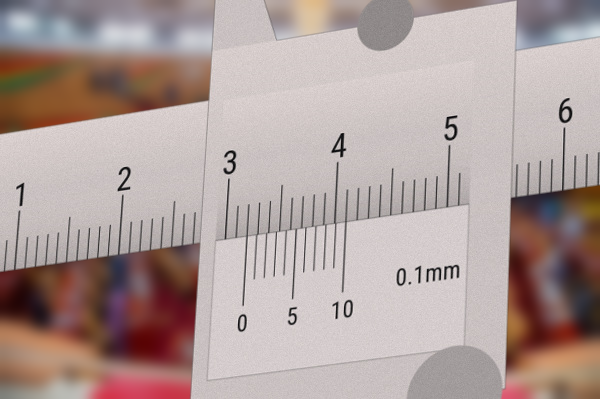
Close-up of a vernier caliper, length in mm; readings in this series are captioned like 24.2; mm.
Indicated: 32.0; mm
